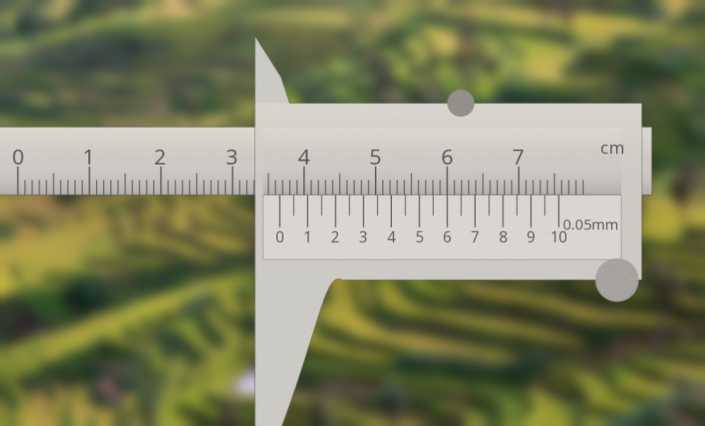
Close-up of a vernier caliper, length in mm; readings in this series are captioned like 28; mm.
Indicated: 36.6; mm
